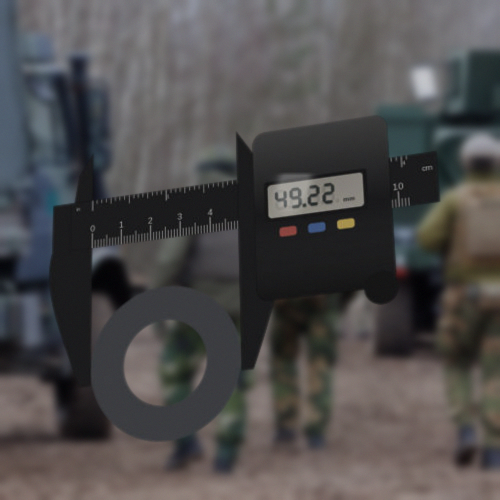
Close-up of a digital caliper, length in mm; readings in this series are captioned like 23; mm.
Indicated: 49.22; mm
